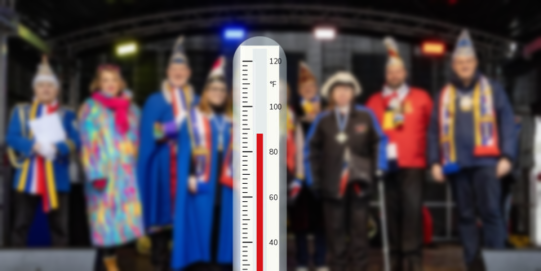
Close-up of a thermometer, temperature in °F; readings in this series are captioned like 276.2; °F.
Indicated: 88; °F
